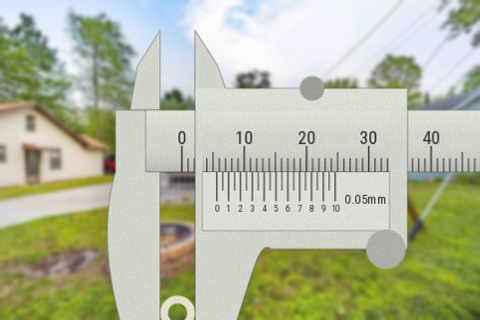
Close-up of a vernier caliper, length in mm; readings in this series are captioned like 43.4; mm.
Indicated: 5.6; mm
